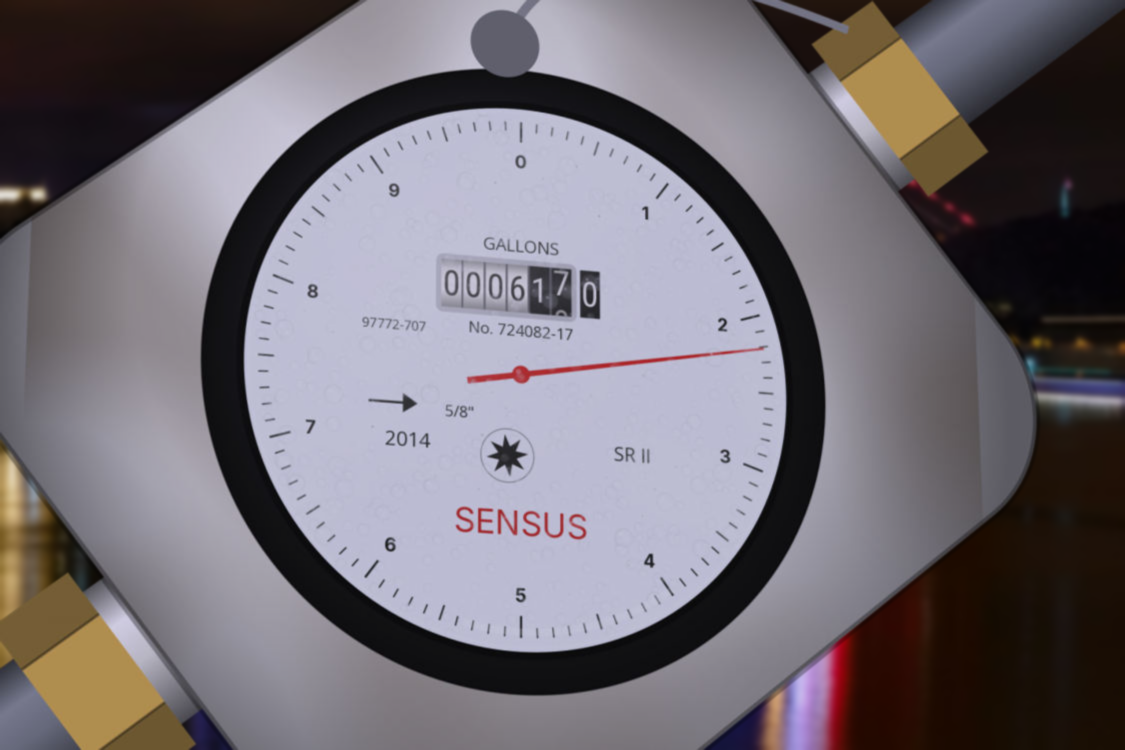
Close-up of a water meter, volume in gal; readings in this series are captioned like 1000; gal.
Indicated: 6172.2; gal
